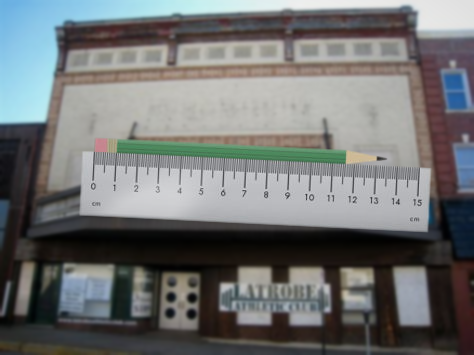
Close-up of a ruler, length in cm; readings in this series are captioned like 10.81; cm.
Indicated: 13.5; cm
